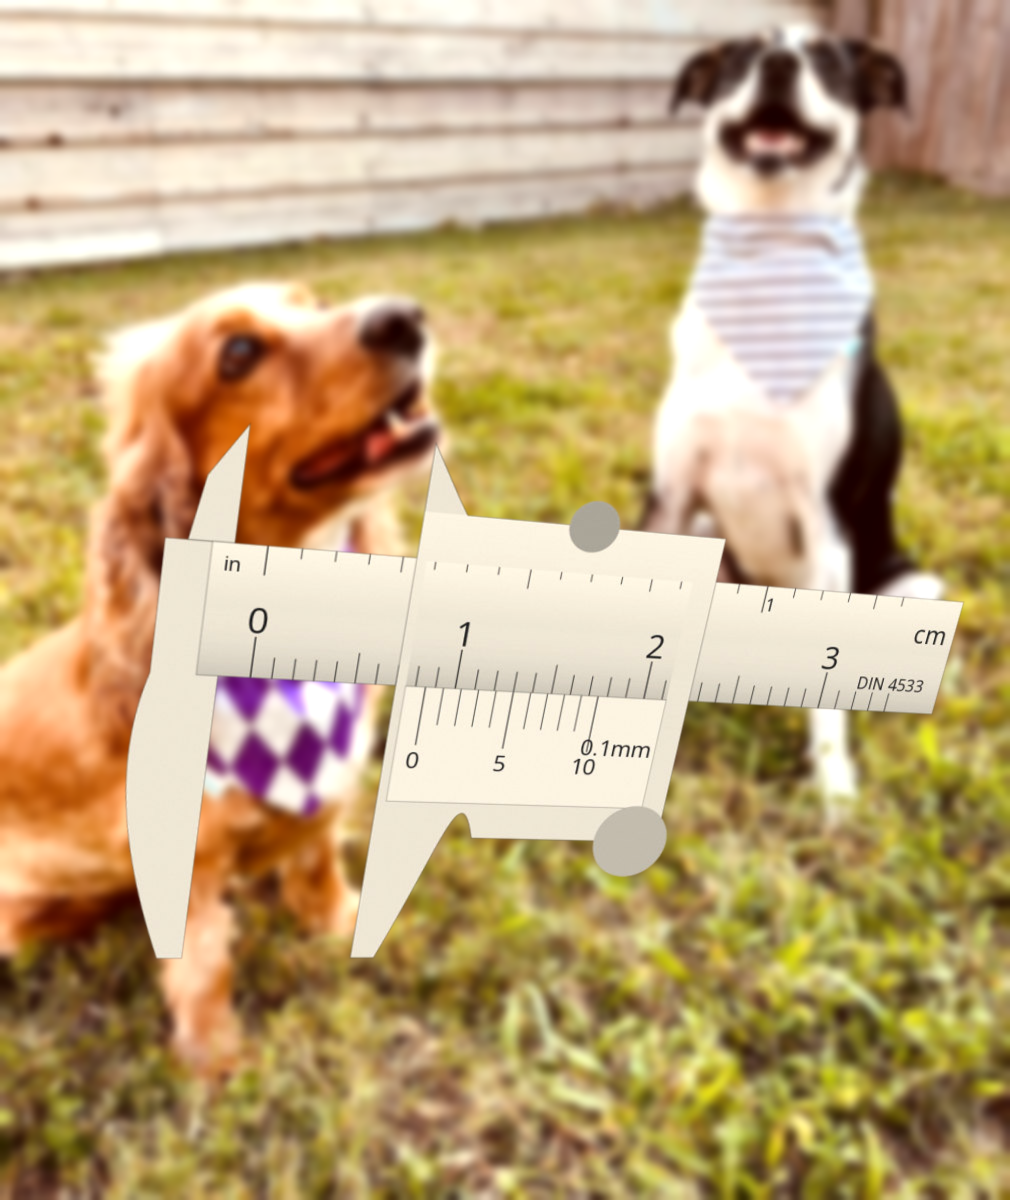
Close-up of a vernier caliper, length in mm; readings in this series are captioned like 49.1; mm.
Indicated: 8.5; mm
